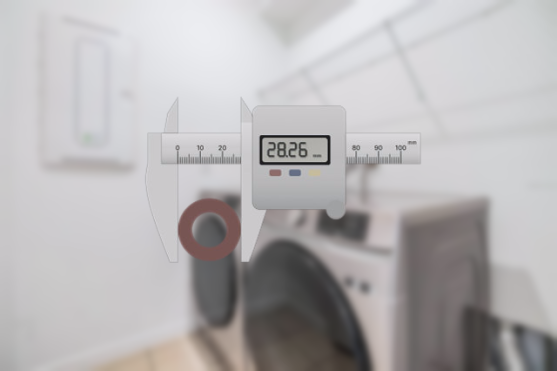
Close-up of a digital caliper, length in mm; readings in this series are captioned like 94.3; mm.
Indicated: 28.26; mm
